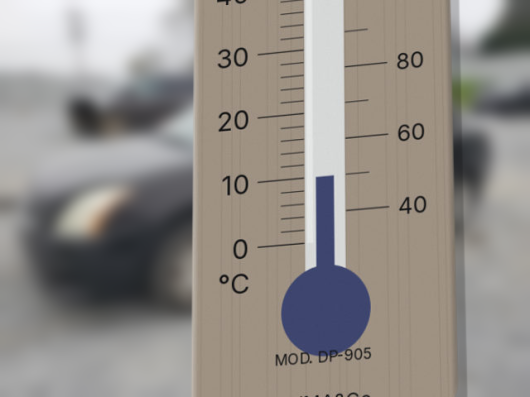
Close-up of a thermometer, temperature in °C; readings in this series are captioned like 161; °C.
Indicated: 10; °C
